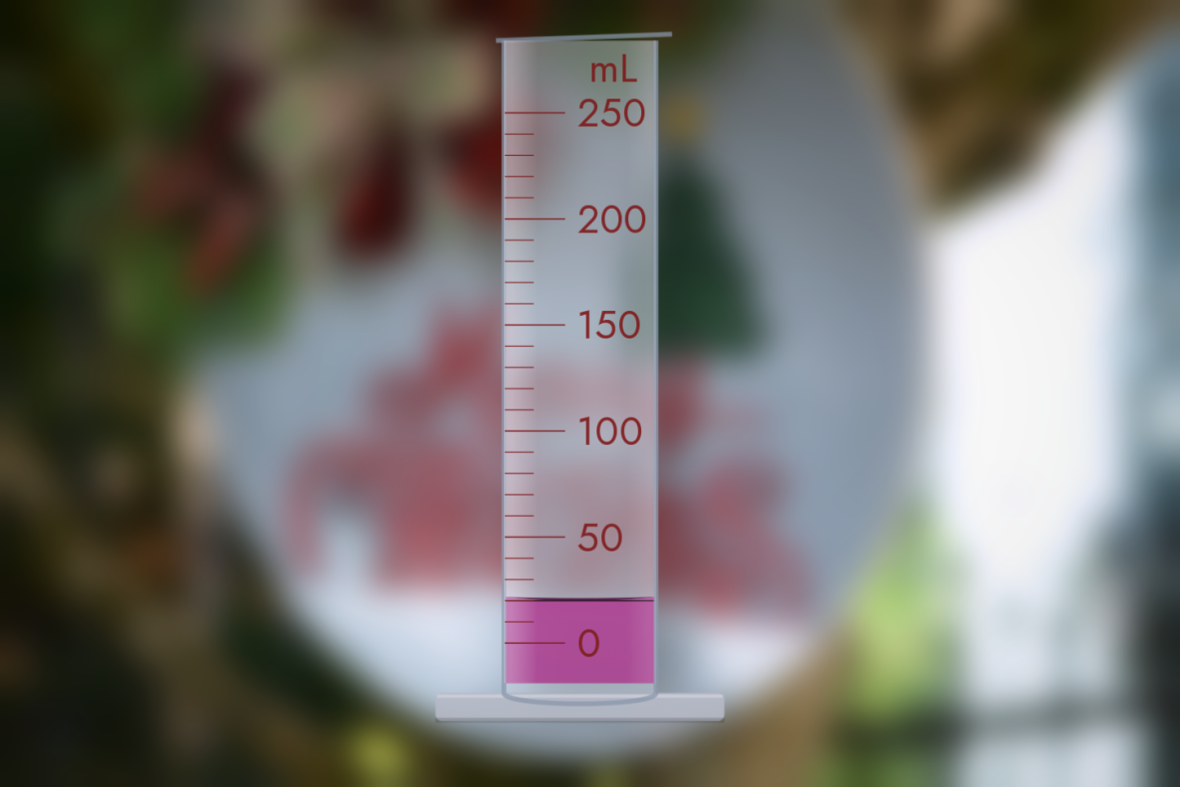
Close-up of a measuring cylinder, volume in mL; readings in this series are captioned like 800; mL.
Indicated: 20; mL
